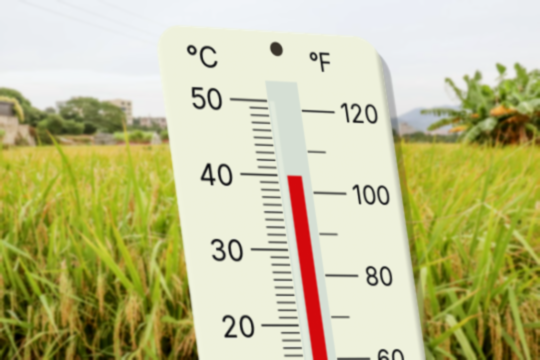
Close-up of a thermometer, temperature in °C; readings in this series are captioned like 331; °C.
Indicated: 40; °C
